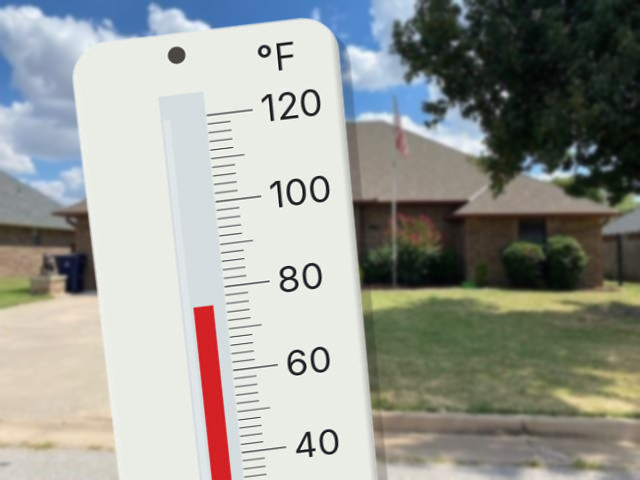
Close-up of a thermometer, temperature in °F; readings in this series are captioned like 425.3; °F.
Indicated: 76; °F
